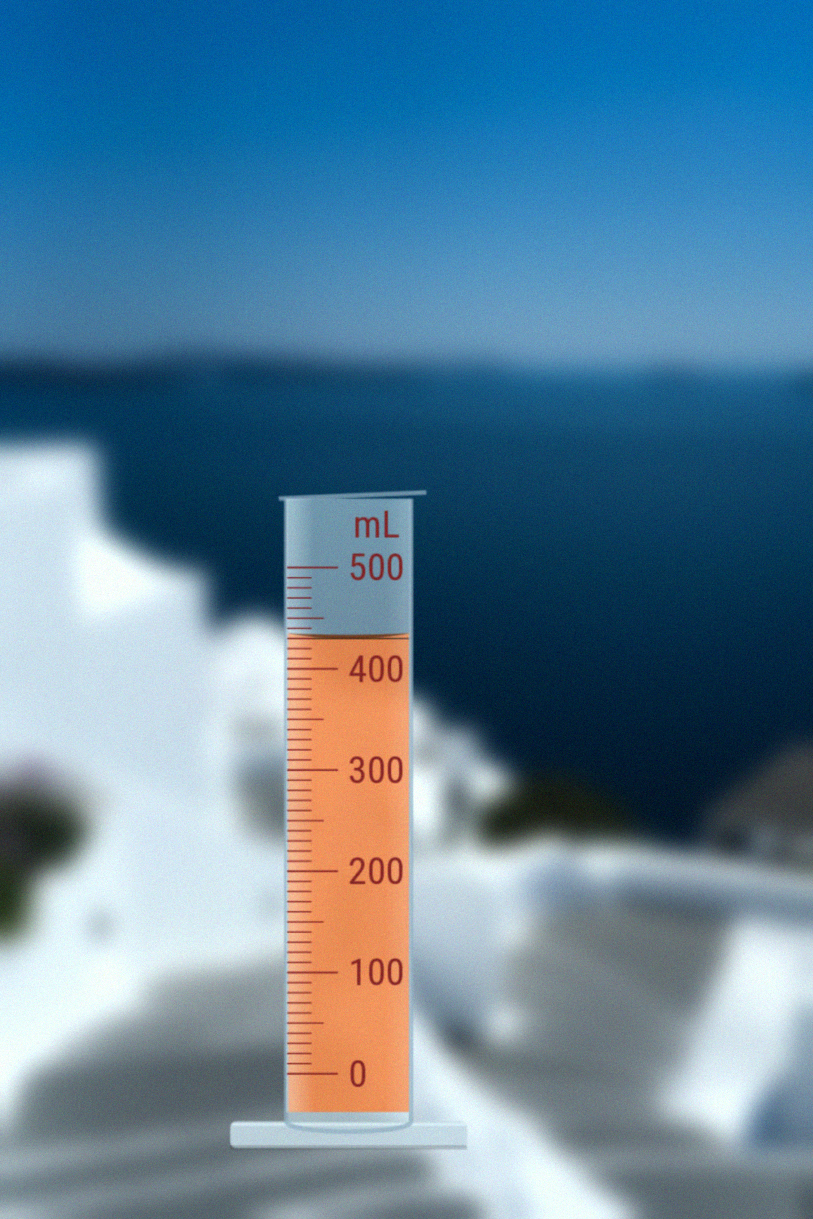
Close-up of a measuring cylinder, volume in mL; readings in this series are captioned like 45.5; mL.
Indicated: 430; mL
